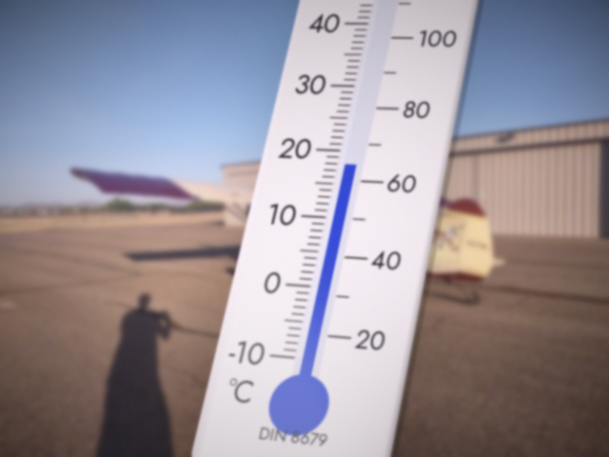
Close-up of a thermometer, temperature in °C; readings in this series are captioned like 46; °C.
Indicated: 18; °C
